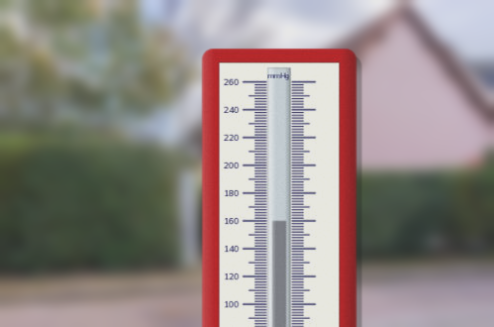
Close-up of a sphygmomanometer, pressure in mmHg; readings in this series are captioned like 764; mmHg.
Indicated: 160; mmHg
